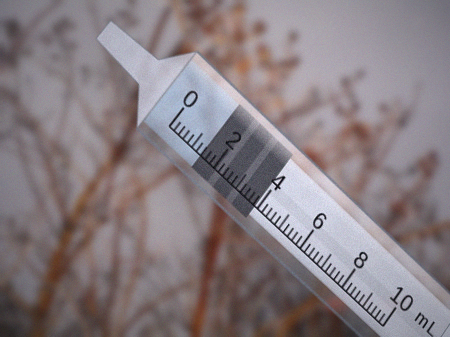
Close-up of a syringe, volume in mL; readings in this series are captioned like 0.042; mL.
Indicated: 1.4; mL
